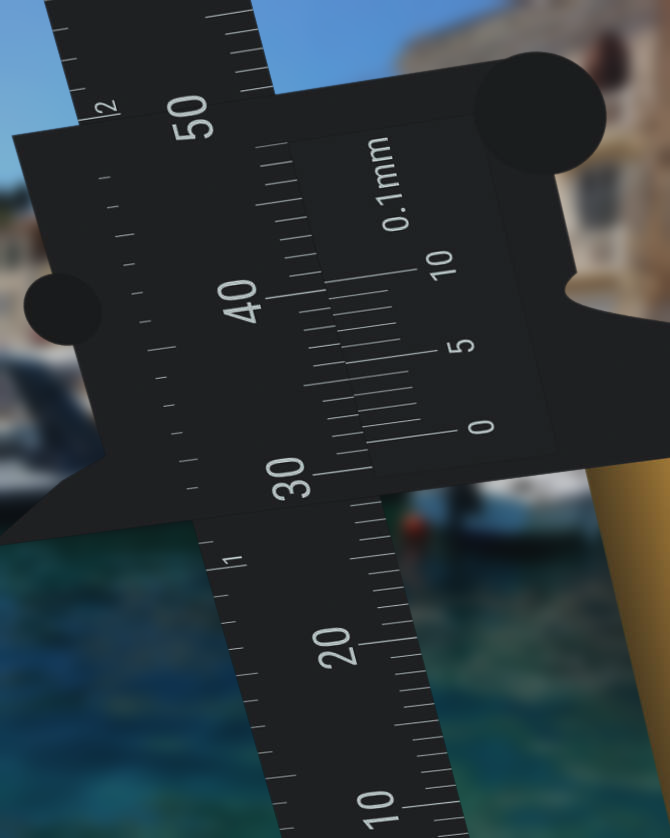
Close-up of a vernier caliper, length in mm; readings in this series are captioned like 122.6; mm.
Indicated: 31.4; mm
